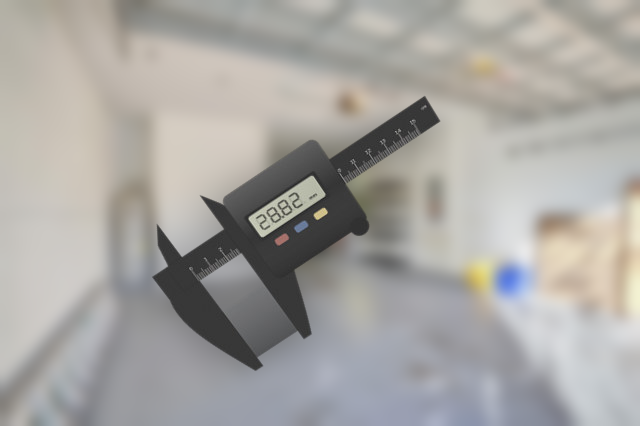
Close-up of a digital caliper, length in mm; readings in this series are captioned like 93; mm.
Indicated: 28.82; mm
